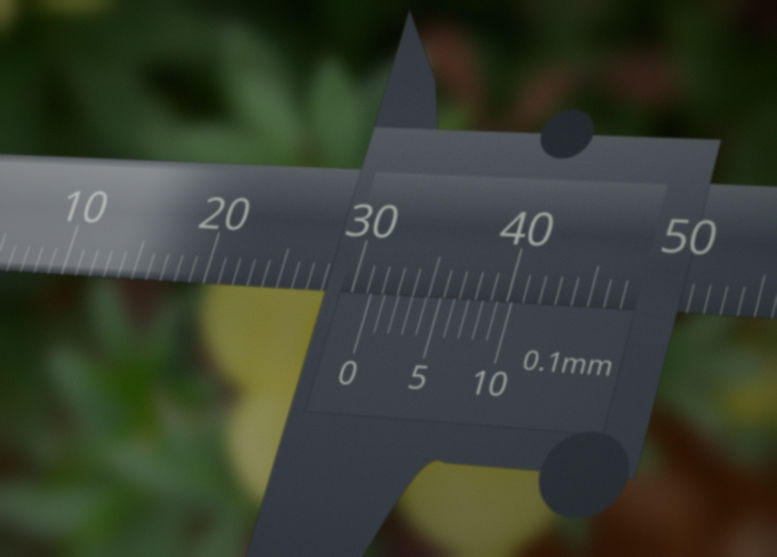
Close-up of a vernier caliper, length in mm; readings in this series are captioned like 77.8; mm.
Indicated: 31.3; mm
